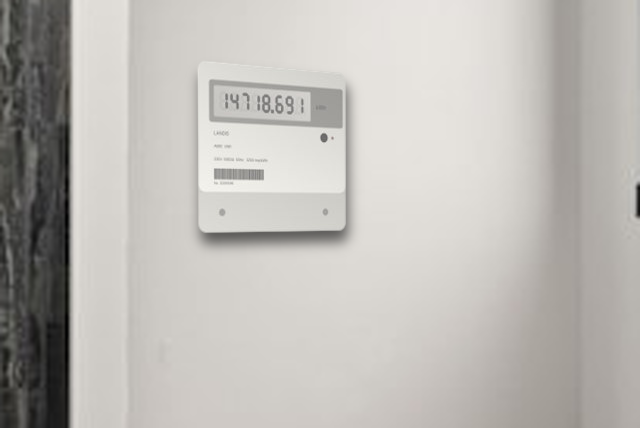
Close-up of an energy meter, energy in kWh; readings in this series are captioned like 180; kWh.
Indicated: 14718.691; kWh
